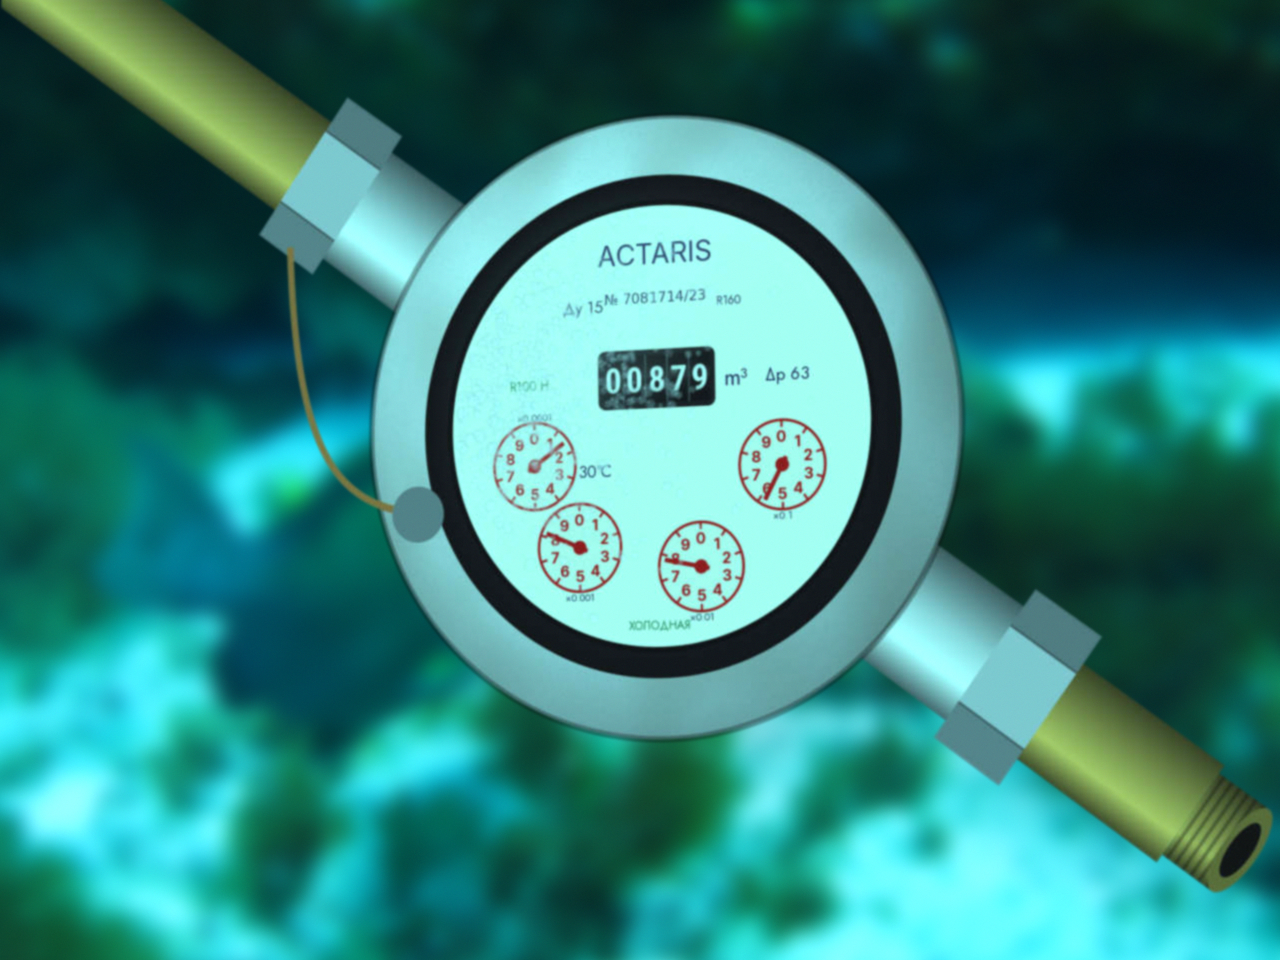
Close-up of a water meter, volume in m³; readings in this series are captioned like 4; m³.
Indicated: 879.5781; m³
